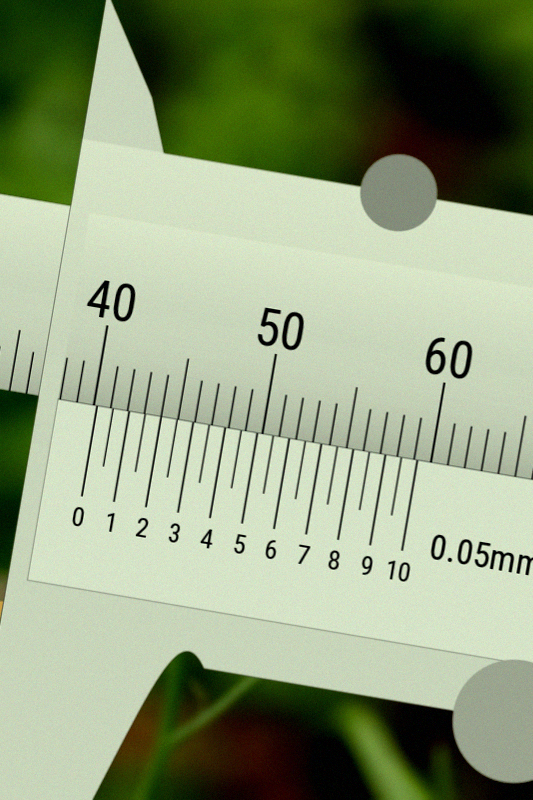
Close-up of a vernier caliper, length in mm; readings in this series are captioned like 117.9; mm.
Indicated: 40.2; mm
